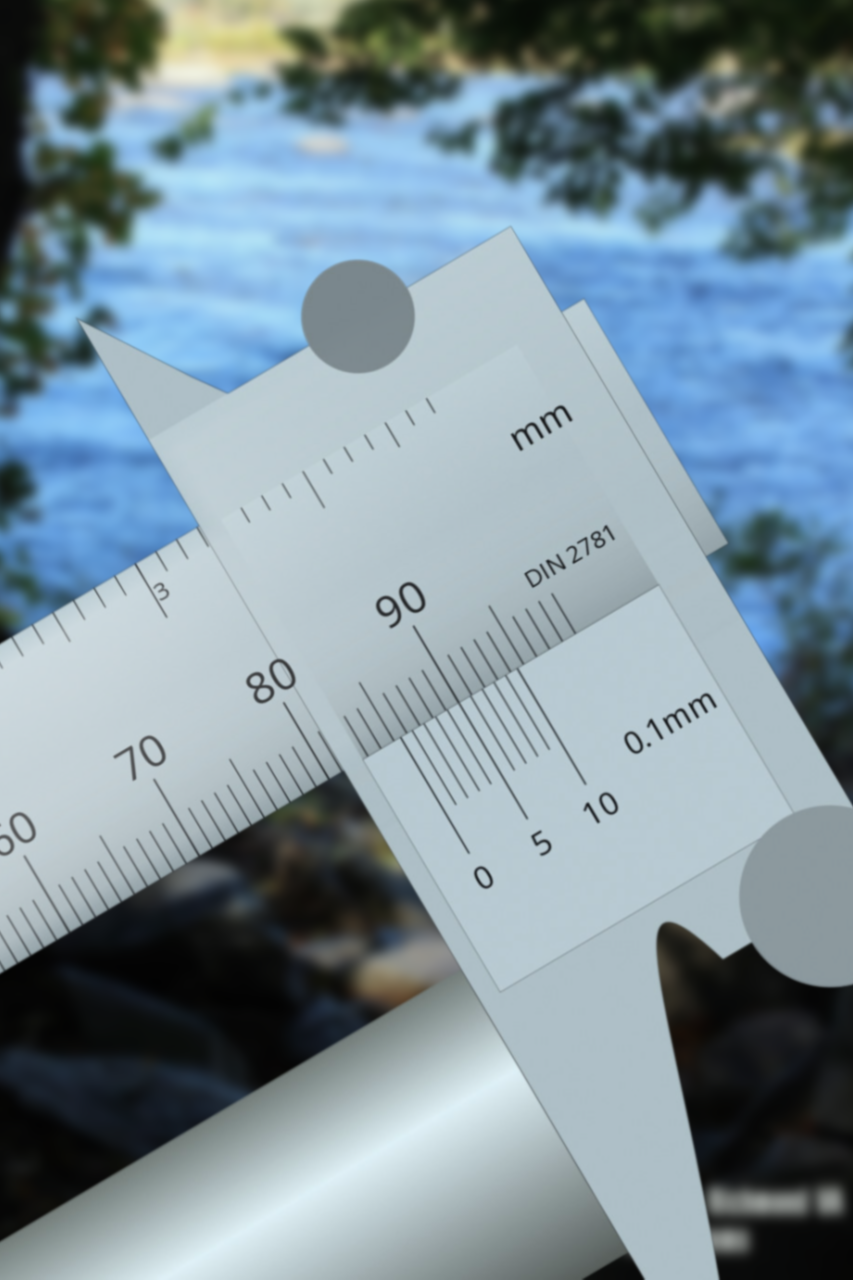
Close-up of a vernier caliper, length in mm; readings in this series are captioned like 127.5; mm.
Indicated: 85.5; mm
